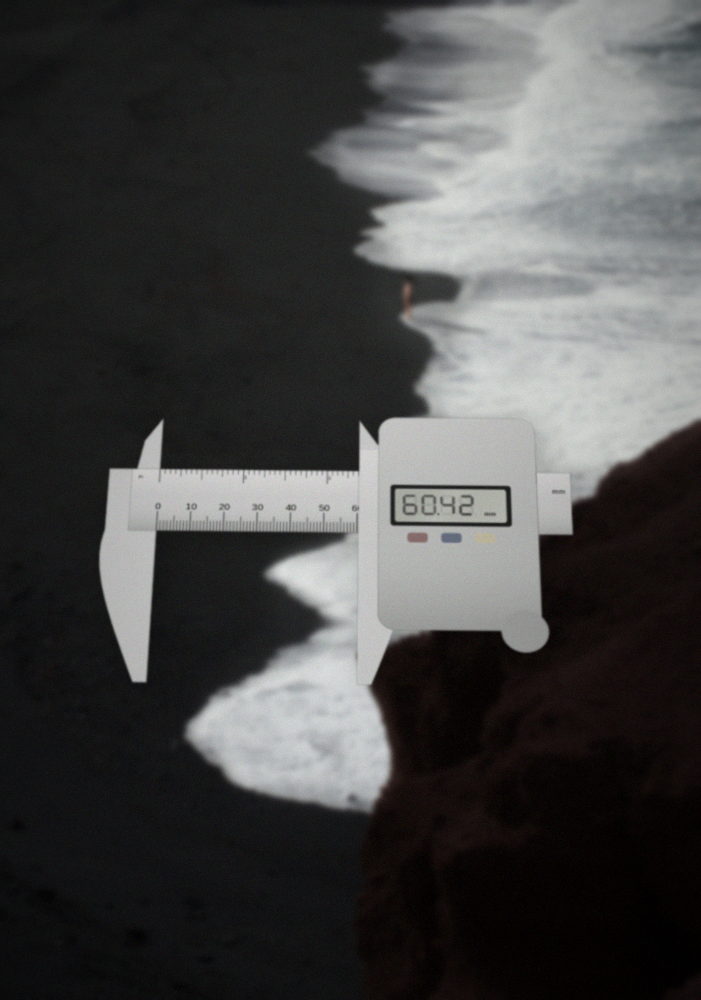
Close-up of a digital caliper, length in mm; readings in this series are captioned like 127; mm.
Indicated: 60.42; mm
